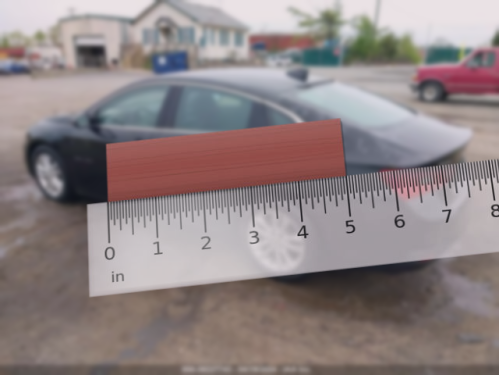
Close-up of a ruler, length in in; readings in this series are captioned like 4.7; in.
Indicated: 5; in
